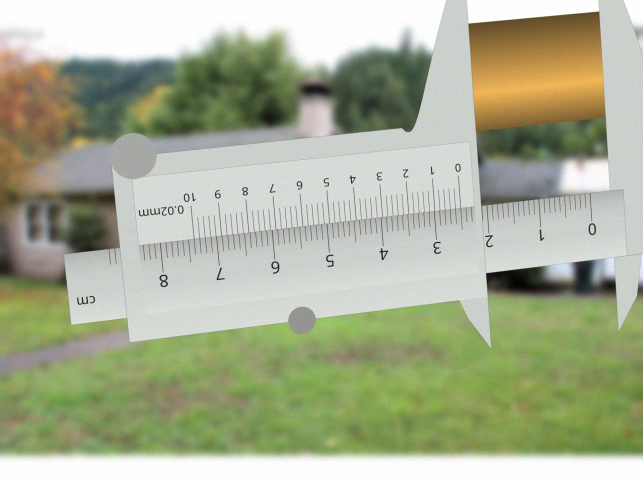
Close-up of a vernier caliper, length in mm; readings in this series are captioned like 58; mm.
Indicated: 25.0; mm
